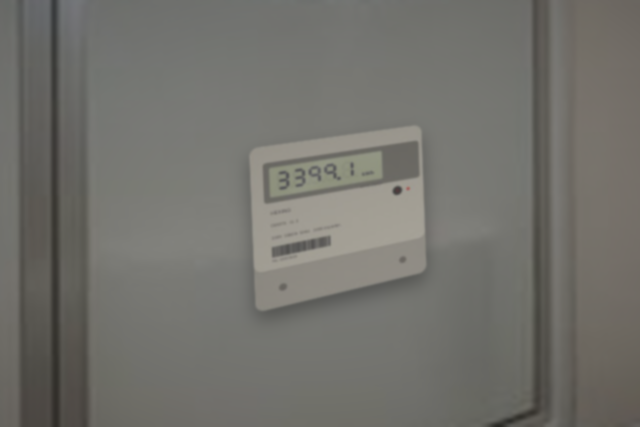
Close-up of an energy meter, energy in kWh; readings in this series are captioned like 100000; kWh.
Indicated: 3399.1; kWh
